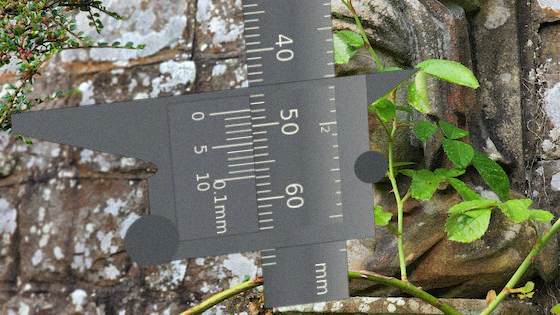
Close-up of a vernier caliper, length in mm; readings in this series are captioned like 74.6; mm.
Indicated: 47.8; mm
